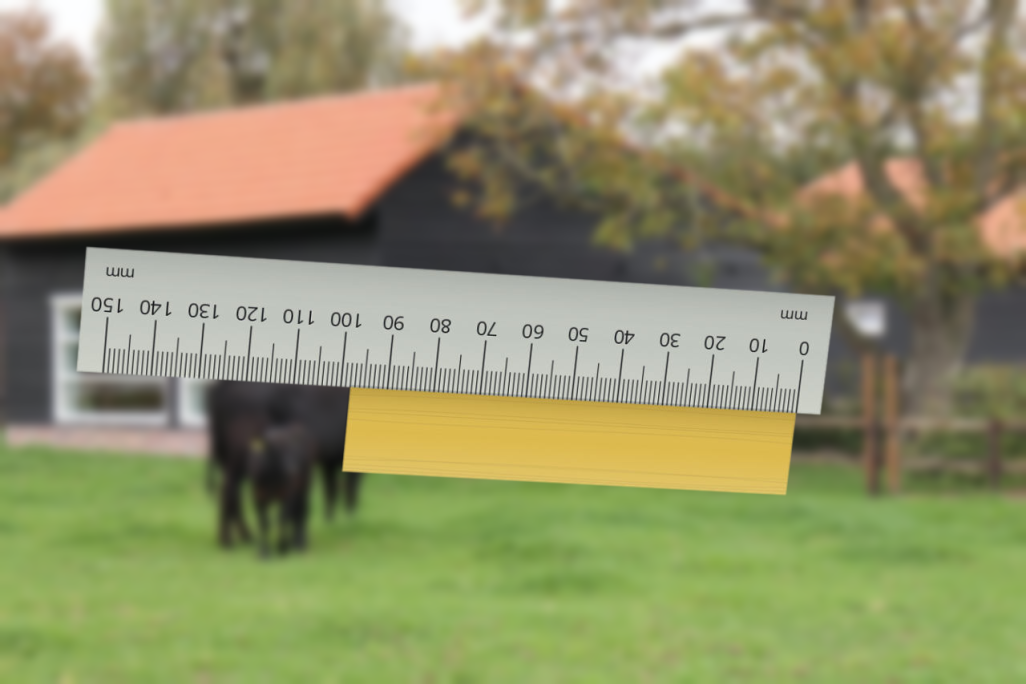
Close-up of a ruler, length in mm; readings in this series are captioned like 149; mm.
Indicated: 98; mm
